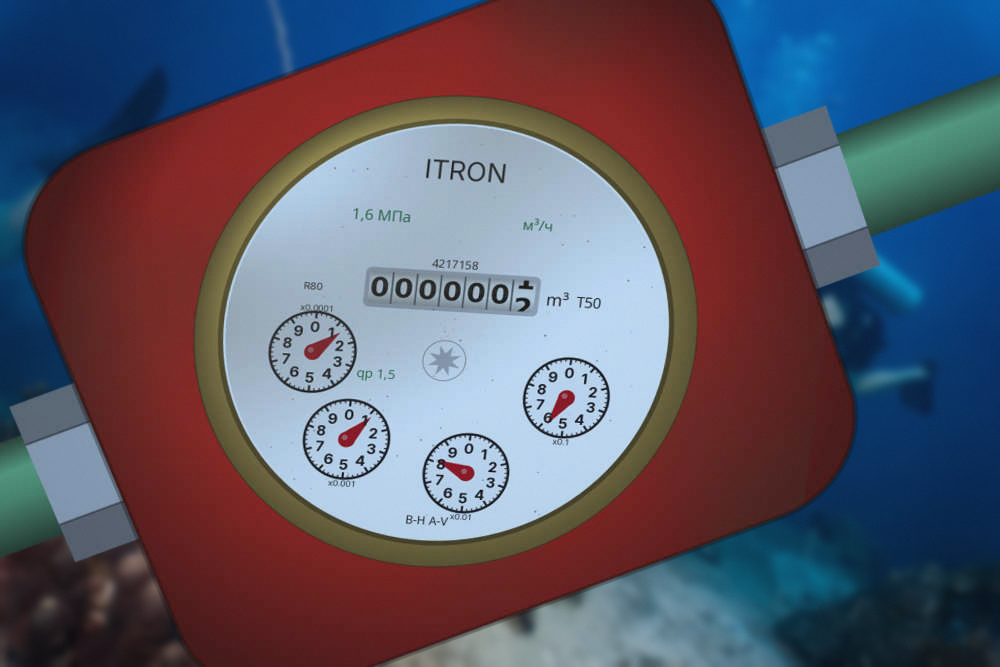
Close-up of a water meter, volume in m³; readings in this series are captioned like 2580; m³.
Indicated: 1.5811; m³
